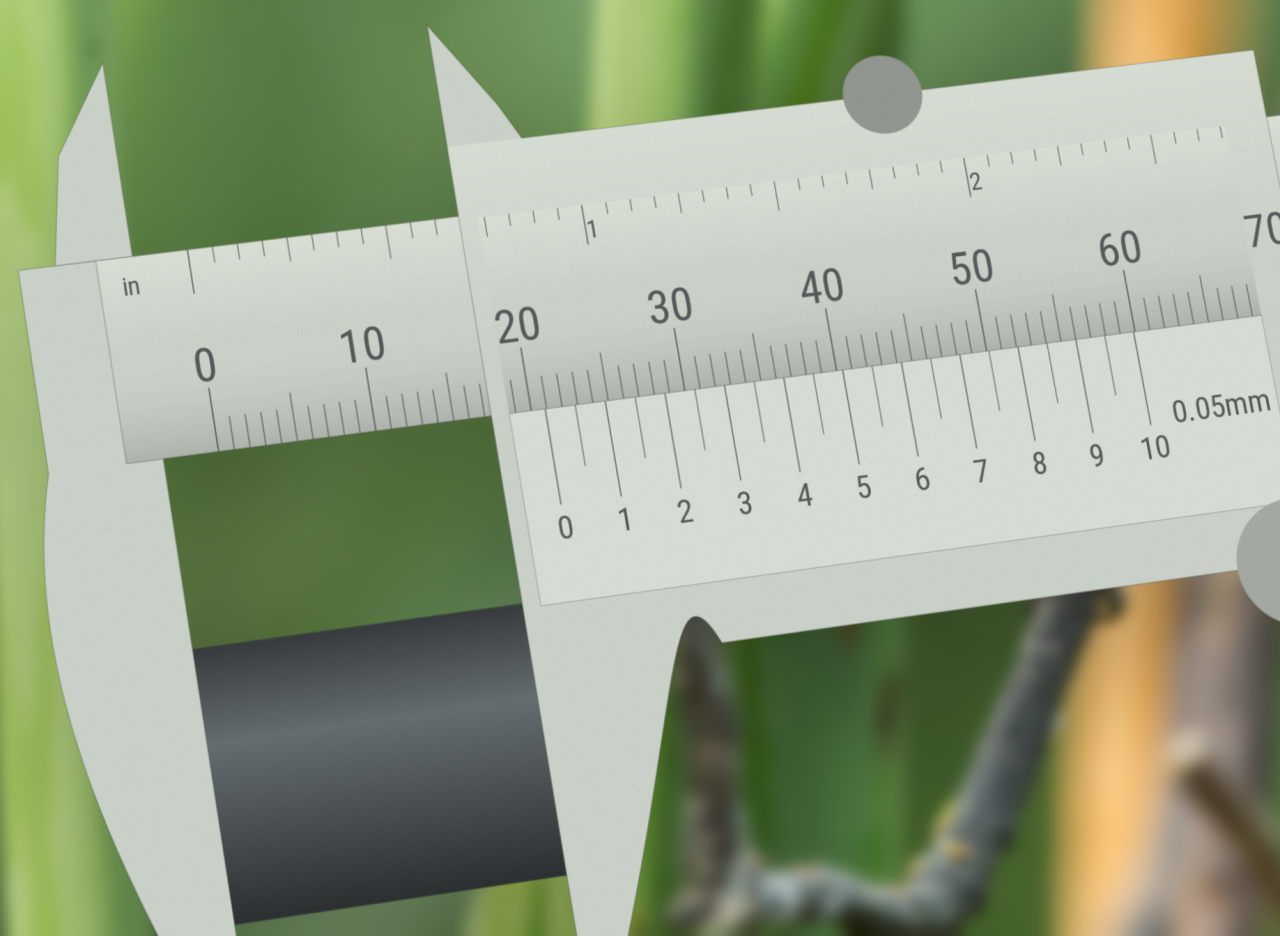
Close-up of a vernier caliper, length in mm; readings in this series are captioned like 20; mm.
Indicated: 20.9; mm
